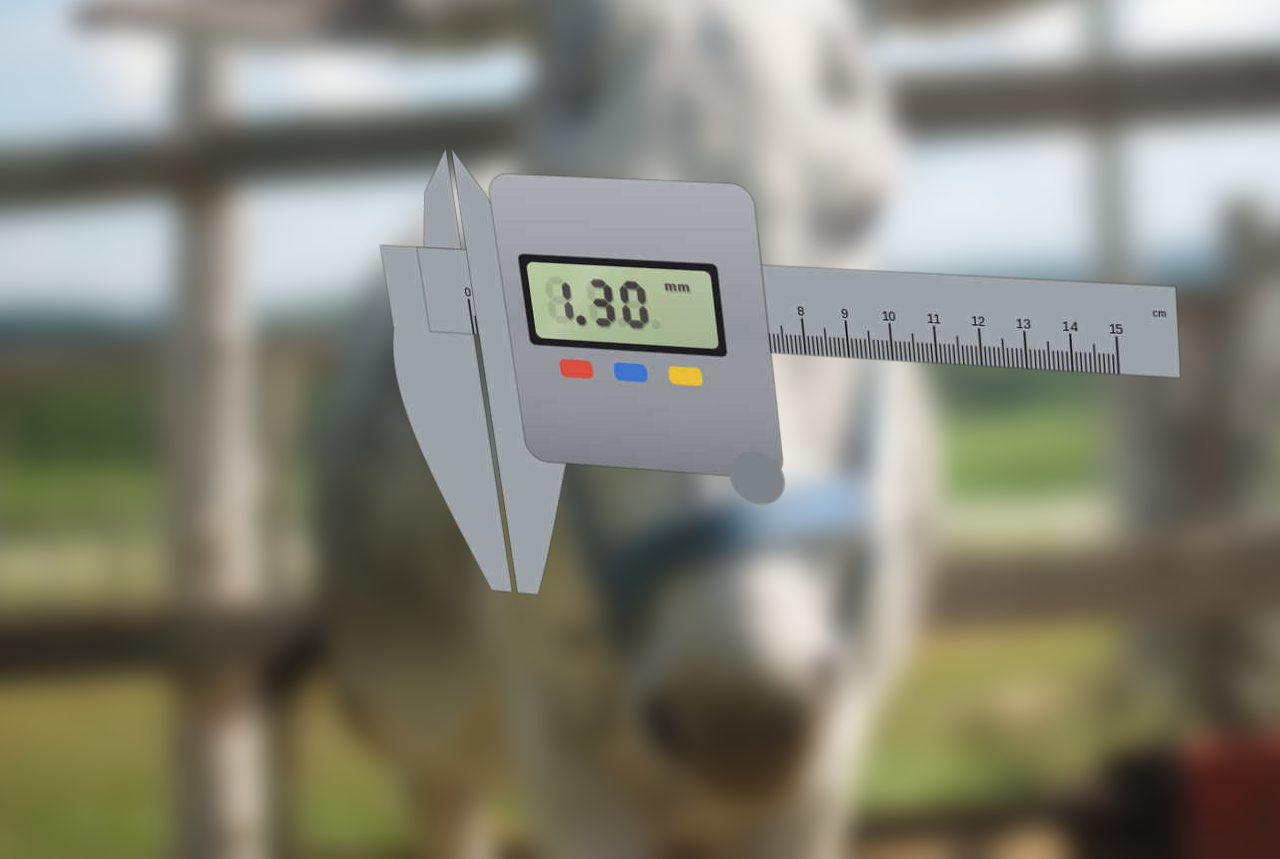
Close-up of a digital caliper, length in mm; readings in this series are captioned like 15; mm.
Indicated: 1.30; mm
